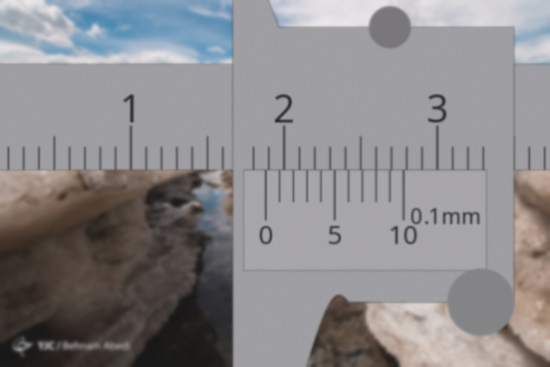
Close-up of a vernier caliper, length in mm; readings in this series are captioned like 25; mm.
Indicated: 18.8; mm
